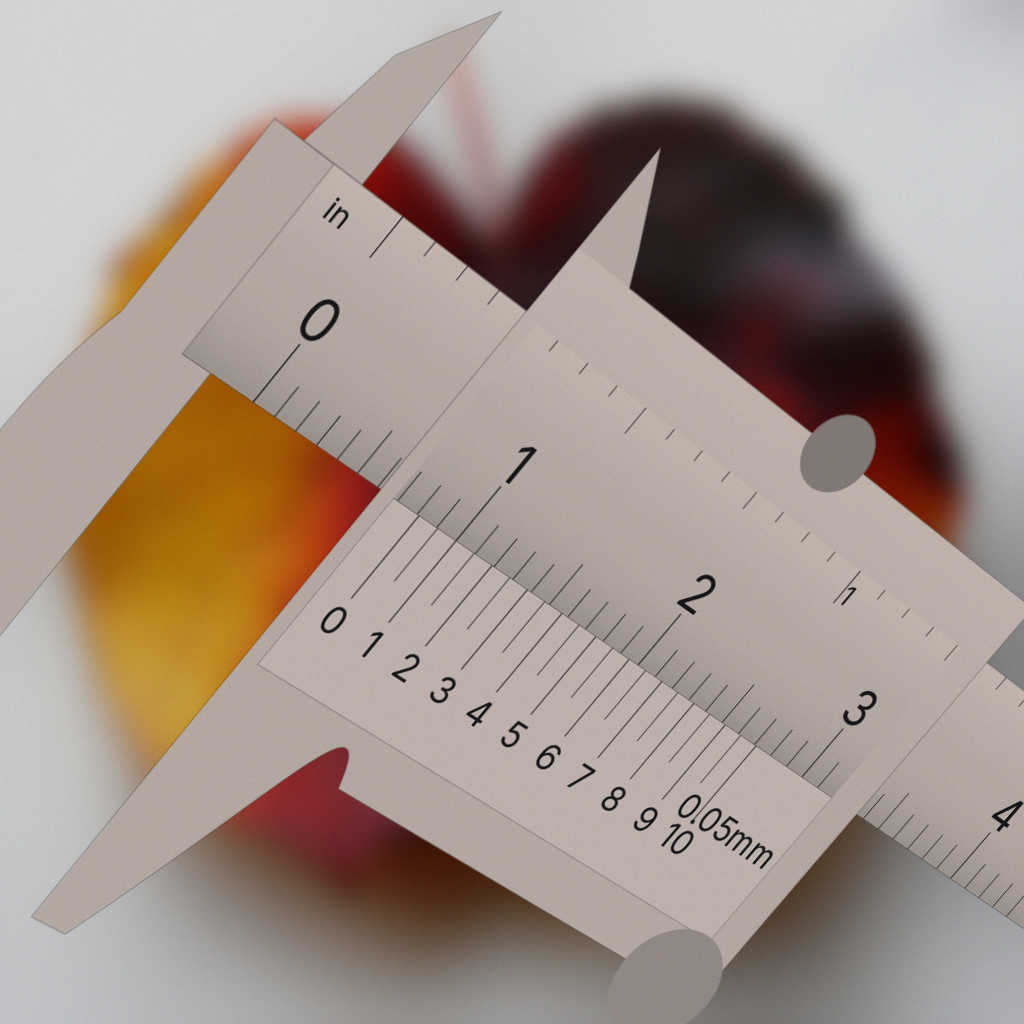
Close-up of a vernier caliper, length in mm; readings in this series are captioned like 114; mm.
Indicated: 8.1; mm
